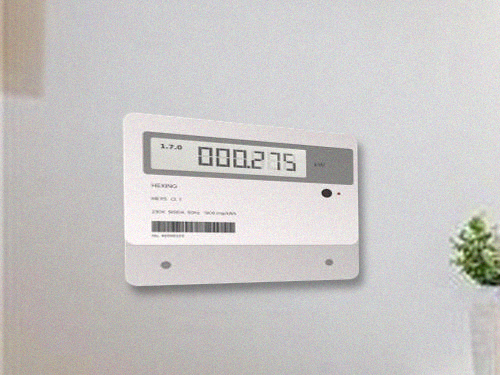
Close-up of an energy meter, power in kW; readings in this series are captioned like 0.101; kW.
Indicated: 0.275; kW
